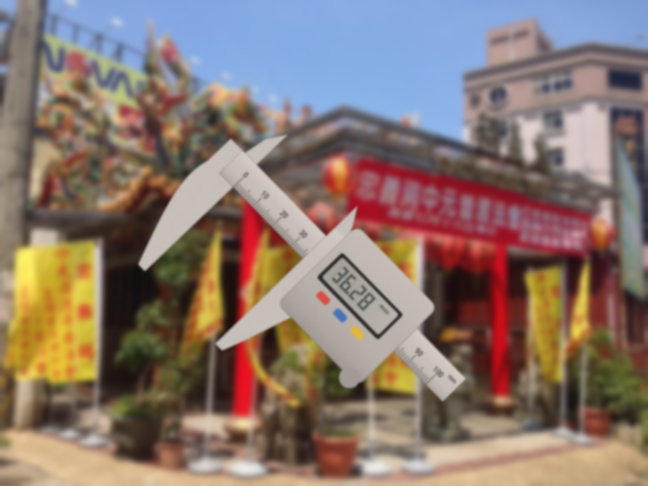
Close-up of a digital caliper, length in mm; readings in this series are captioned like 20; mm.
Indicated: 36.28; mm
